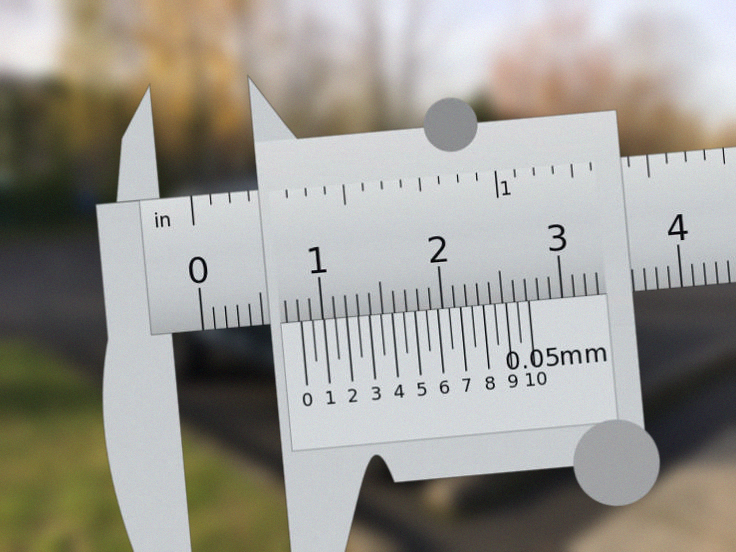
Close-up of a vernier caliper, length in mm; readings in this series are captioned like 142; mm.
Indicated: 8.2; mm
